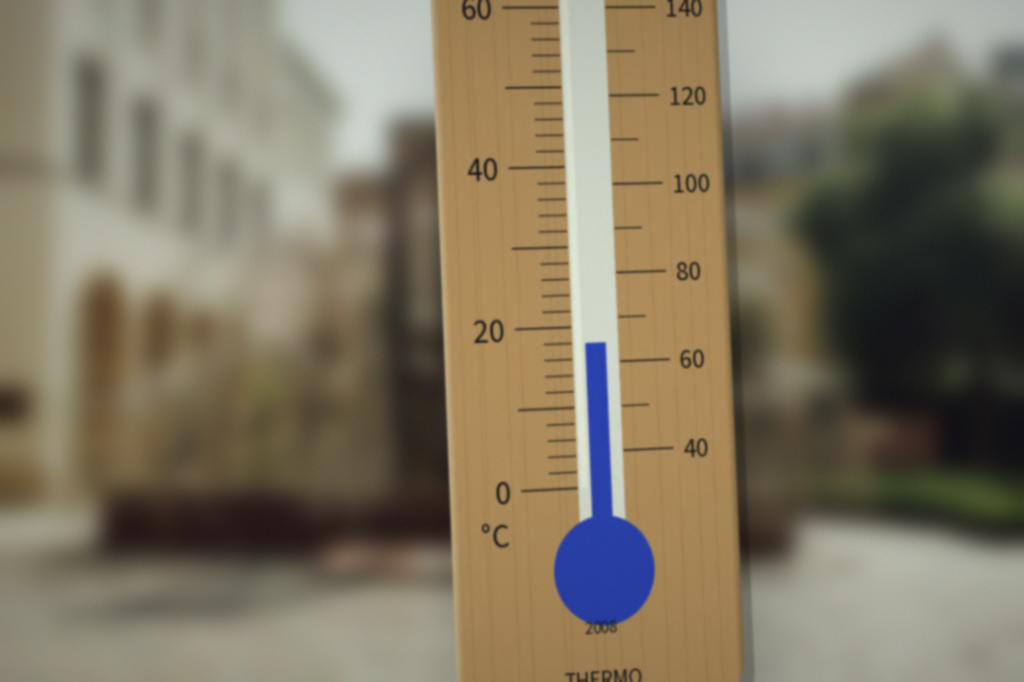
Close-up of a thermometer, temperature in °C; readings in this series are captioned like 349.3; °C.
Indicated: 18; °C
